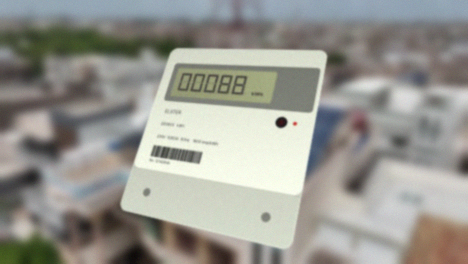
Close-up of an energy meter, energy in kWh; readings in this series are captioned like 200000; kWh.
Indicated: 88; kWh
